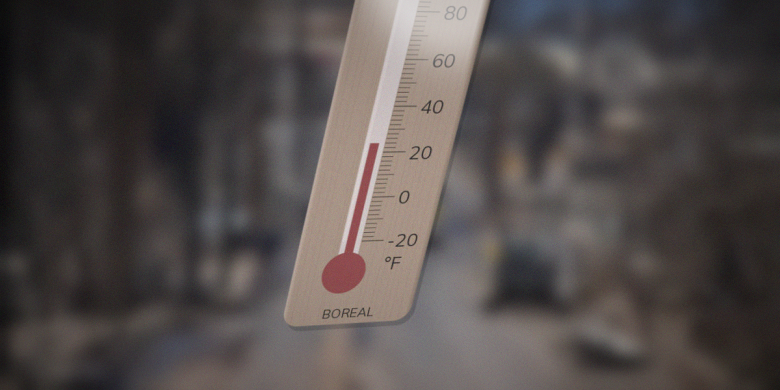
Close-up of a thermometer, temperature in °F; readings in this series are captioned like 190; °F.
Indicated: 24; °F
